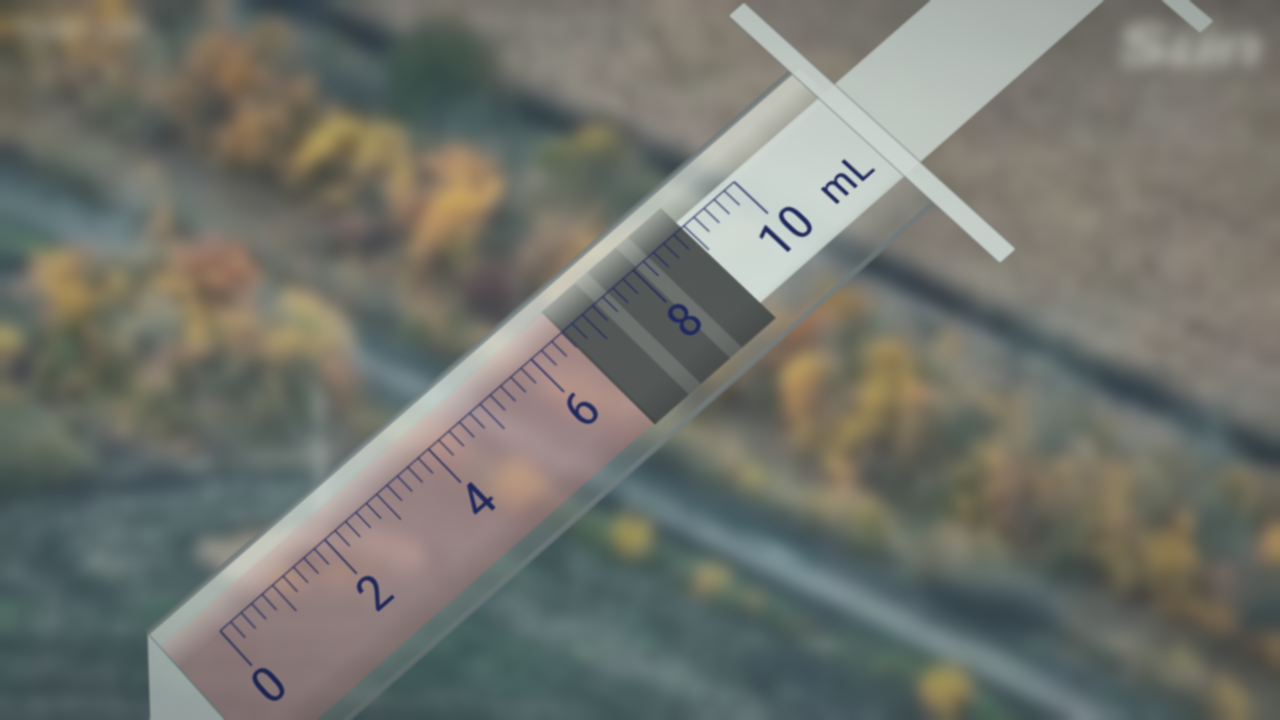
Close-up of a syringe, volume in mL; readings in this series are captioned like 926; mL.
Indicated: 6.6; mL
